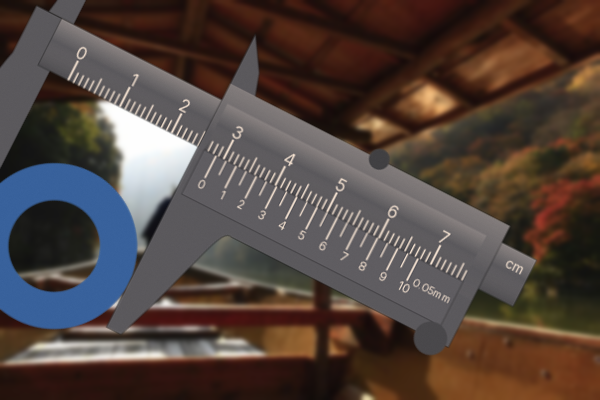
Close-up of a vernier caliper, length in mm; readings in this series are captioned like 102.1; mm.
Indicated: 28.6; mm
